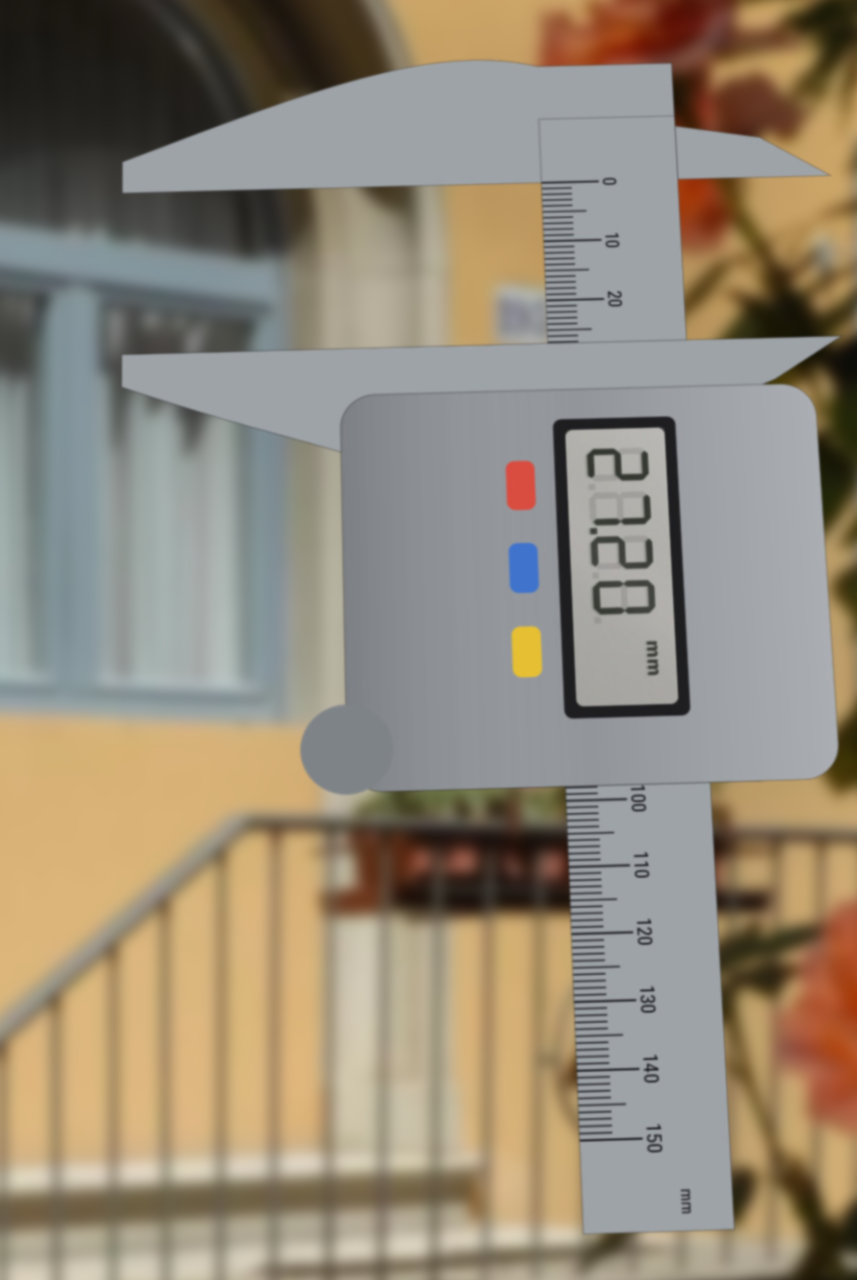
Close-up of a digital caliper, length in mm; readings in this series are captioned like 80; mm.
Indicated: 27.20; mm
